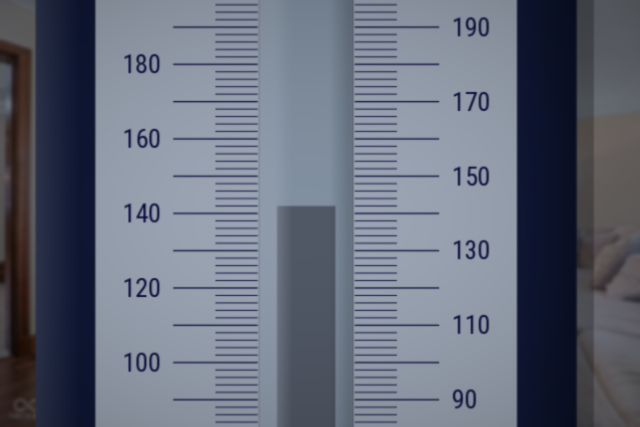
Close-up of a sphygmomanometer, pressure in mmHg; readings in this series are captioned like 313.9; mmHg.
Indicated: 142; mmHg
